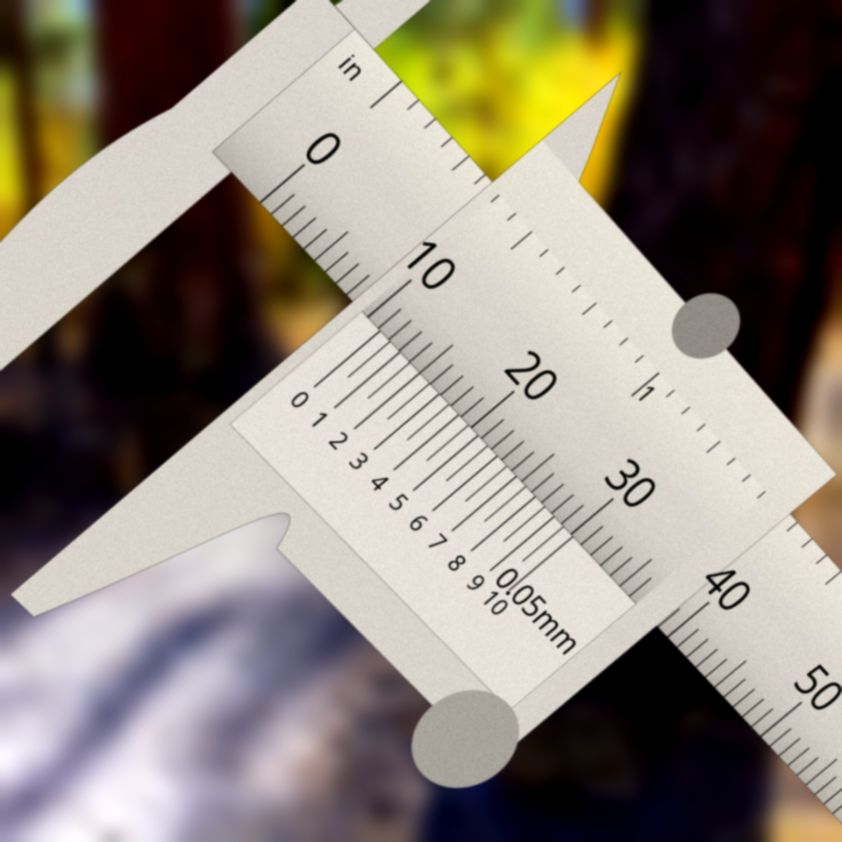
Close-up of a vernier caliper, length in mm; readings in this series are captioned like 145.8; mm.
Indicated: 11.2; mm
